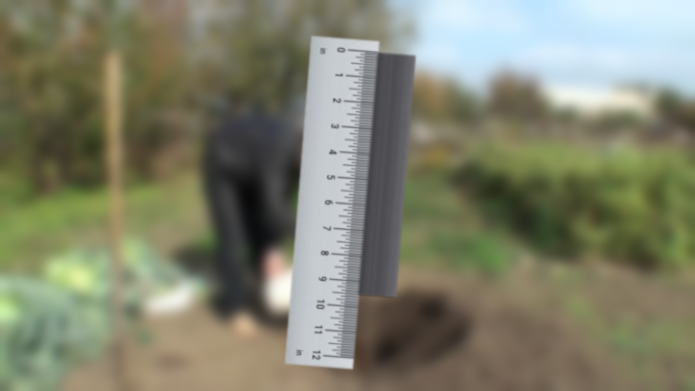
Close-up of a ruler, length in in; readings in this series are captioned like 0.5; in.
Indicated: 9.5; in
